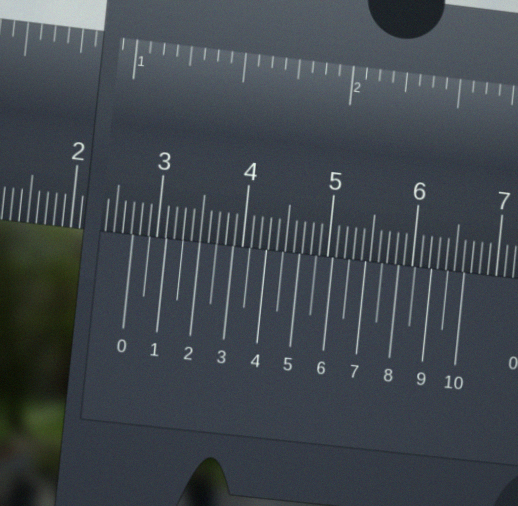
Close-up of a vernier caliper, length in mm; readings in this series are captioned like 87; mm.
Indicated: 27.2; mm
